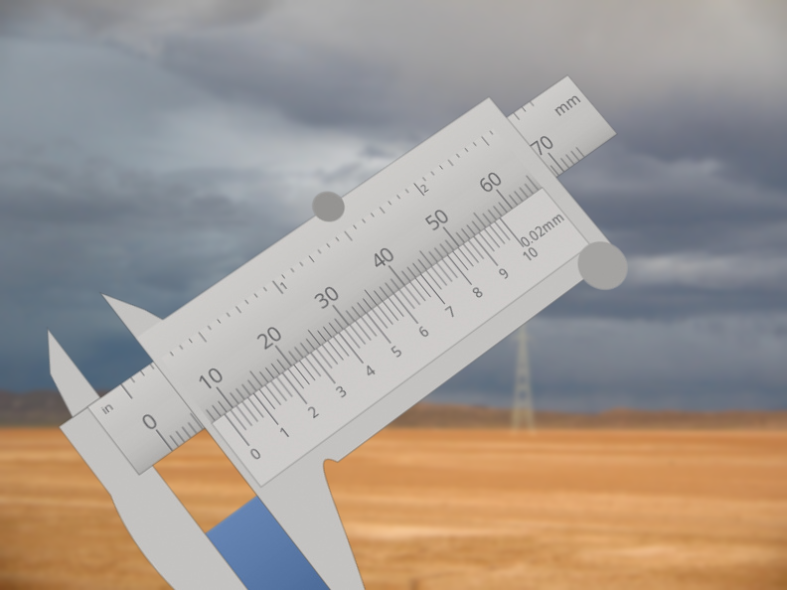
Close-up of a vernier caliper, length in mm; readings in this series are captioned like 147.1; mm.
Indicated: 8.6; mm
